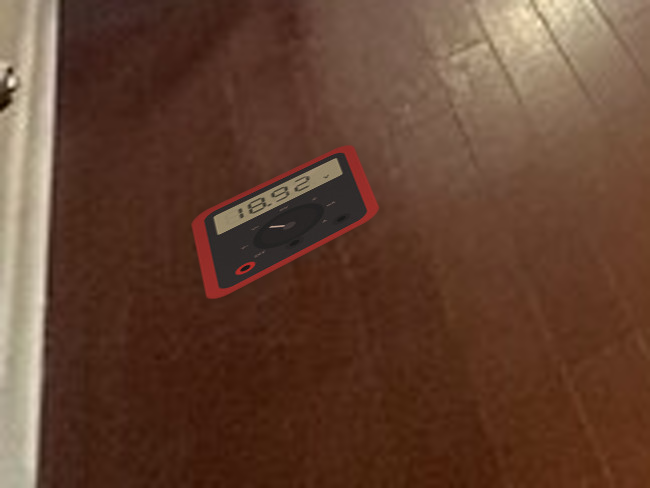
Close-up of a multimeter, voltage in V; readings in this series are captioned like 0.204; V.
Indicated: 18.92; V
